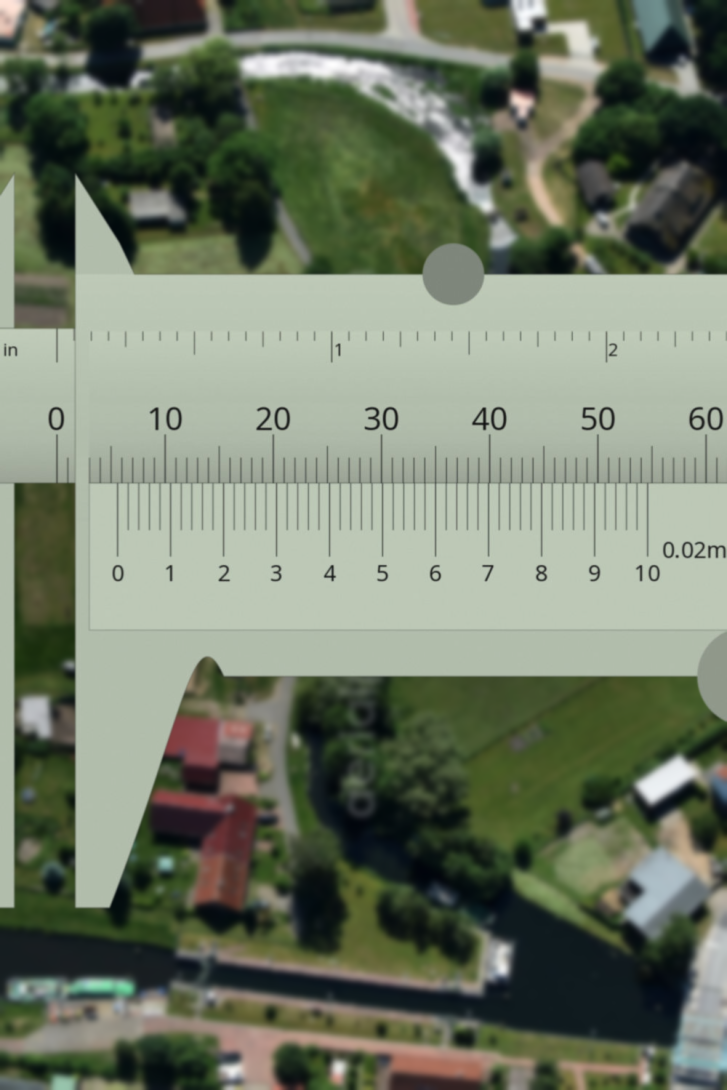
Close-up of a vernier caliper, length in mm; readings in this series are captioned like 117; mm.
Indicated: 5.6; mm
